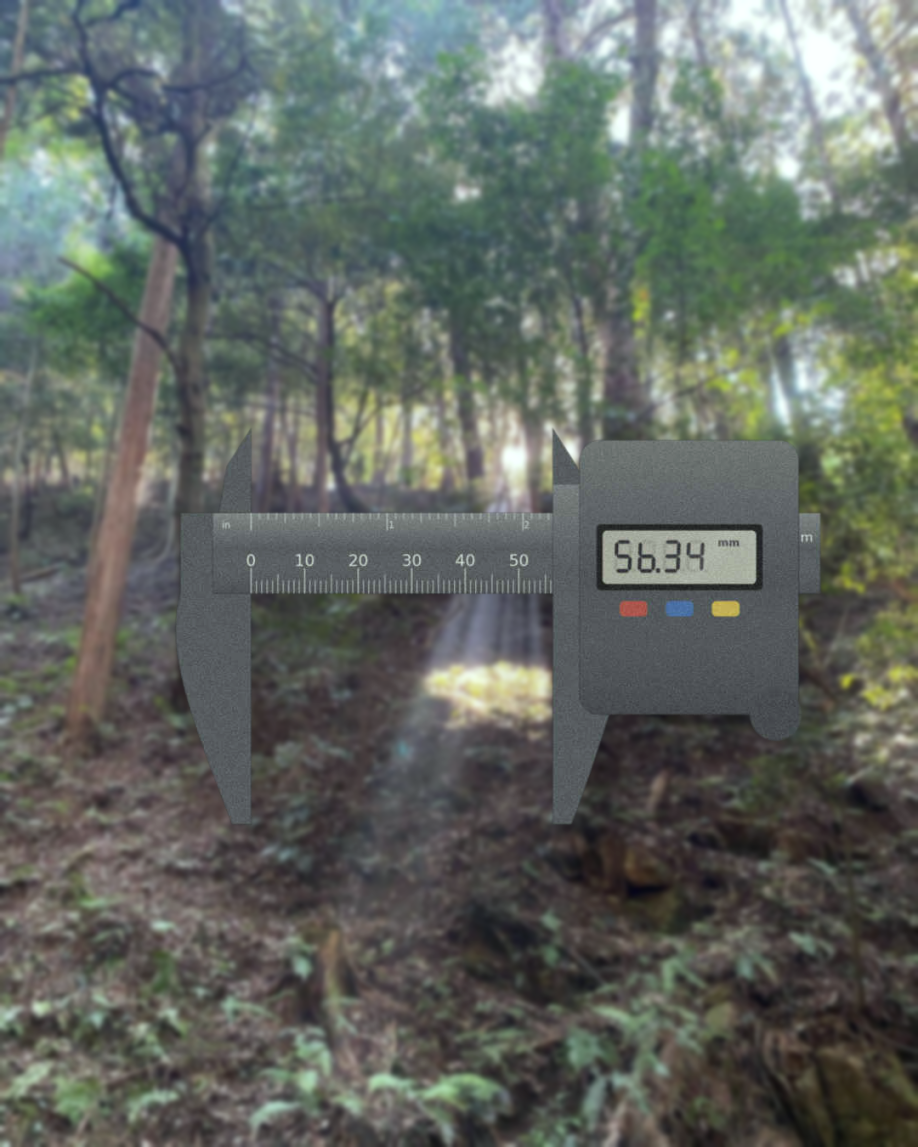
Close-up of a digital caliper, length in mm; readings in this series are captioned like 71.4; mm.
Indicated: 56.34; mm
